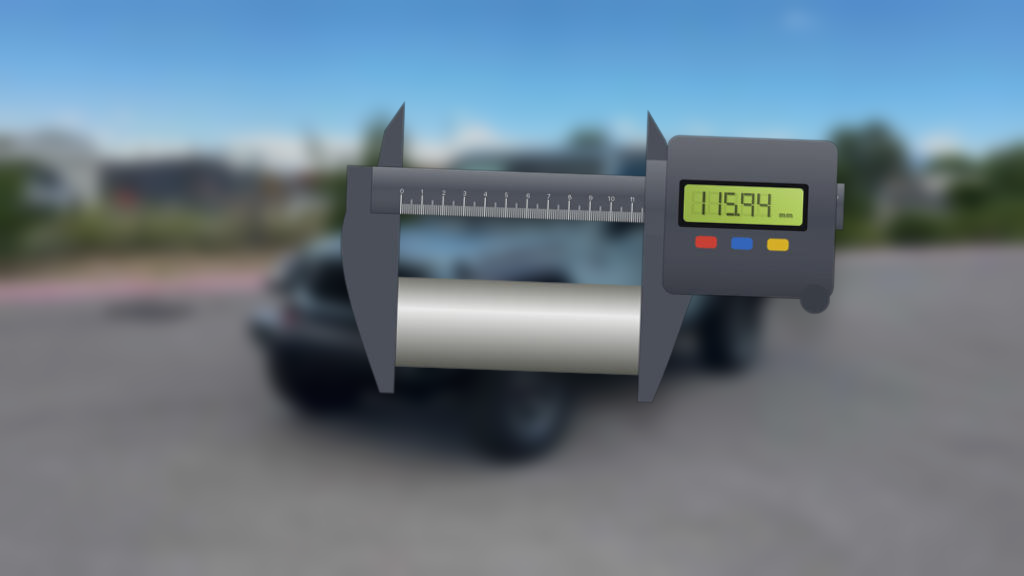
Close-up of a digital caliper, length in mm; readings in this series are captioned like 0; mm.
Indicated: 115.94; mm
